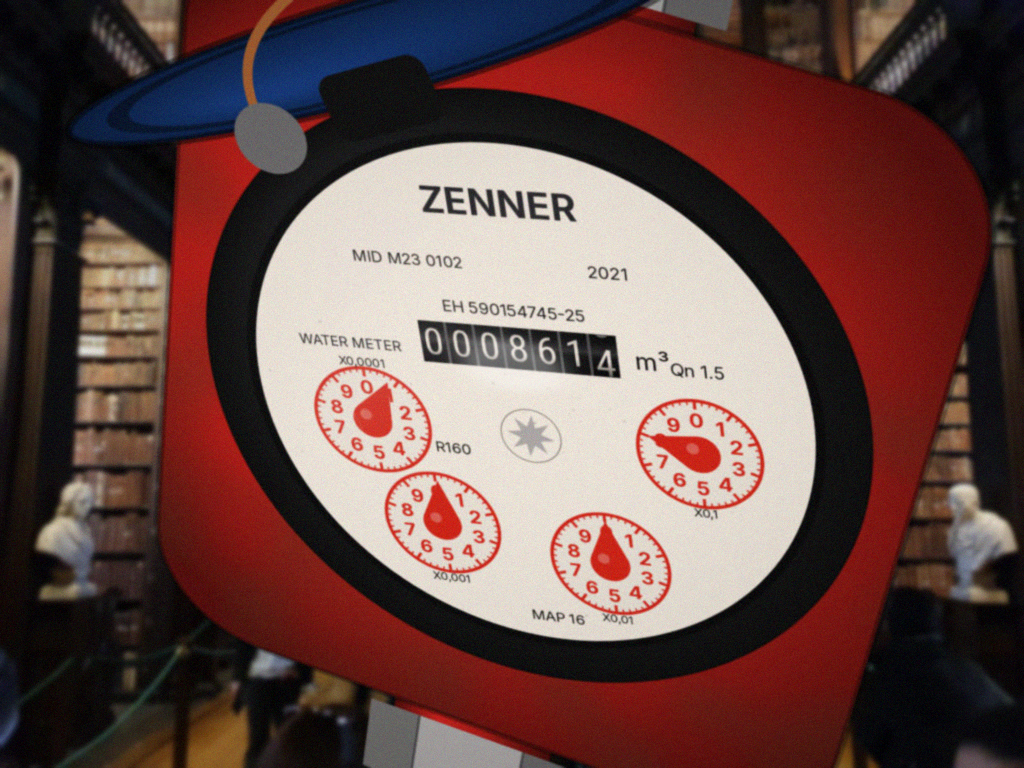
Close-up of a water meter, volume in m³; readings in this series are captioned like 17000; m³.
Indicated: 8613.8000; m³
